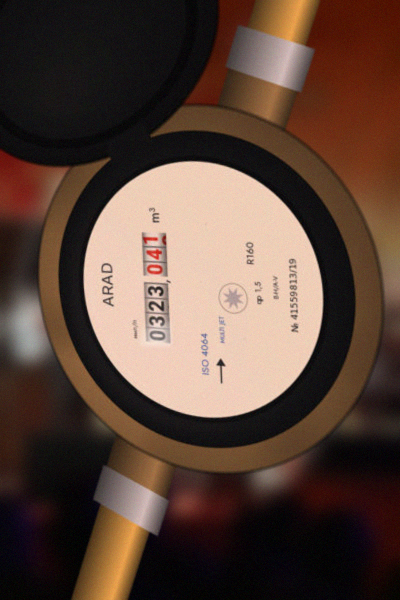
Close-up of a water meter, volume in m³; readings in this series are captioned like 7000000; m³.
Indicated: 323.041; m³
